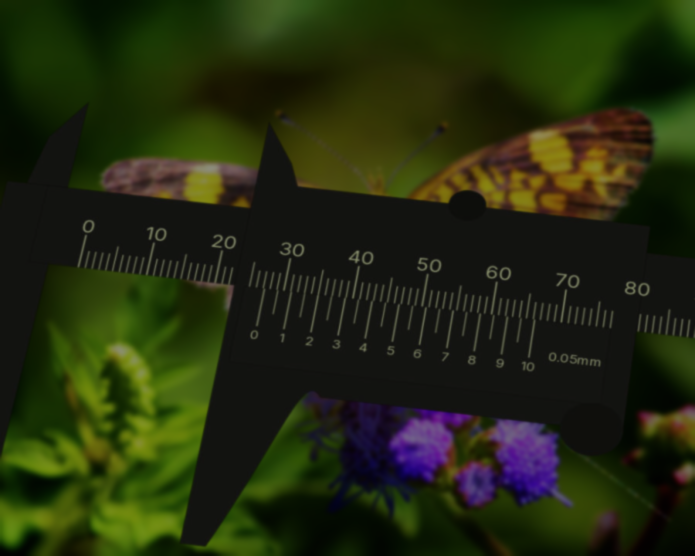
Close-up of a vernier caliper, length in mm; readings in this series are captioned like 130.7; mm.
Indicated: 27.2; mm
